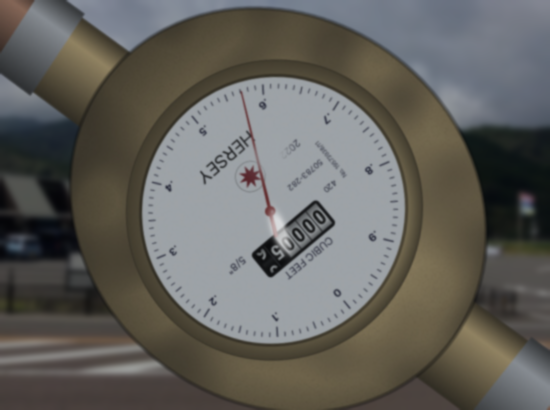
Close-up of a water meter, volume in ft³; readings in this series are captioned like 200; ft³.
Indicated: 55.57; ft³
